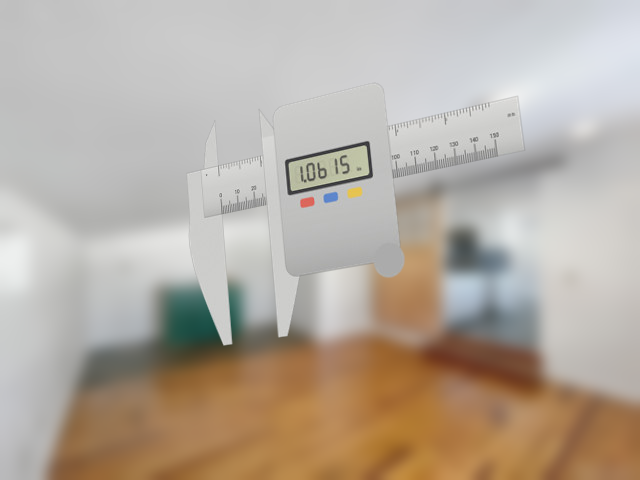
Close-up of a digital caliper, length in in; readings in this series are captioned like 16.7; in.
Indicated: 1.0615; in
